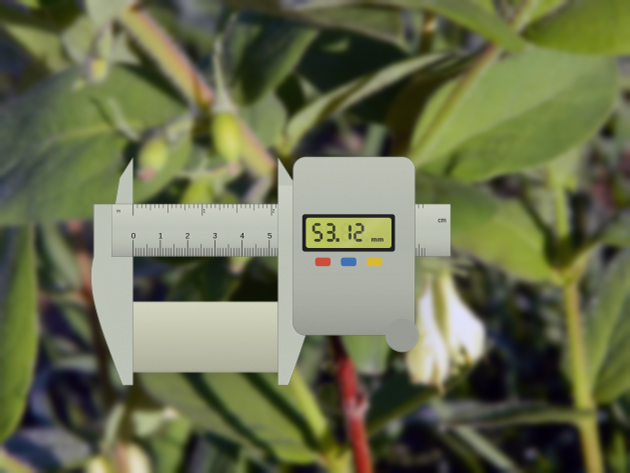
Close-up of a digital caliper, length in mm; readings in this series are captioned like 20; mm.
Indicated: 53.12; mm
